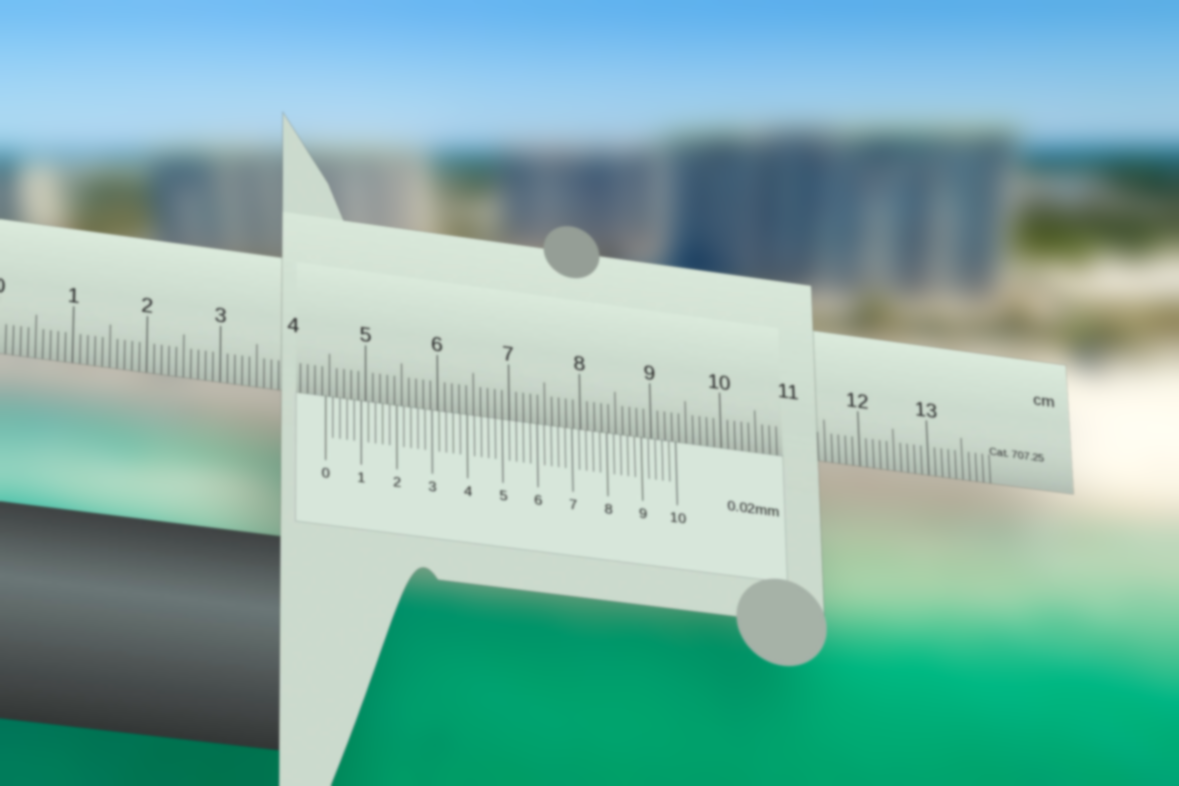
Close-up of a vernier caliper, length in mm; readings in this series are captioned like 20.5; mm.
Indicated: 44.5; mm
